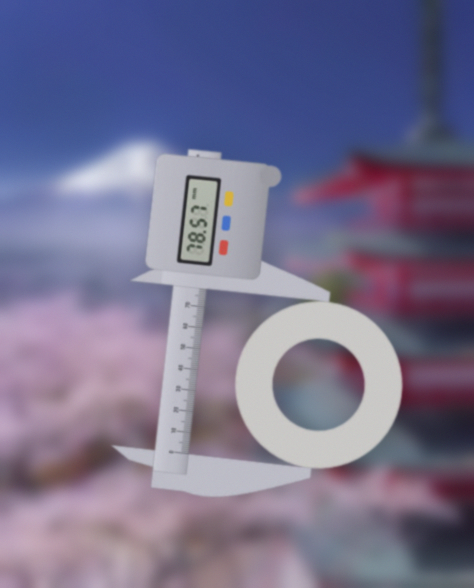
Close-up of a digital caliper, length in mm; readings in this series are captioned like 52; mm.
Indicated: 78.57; mm
